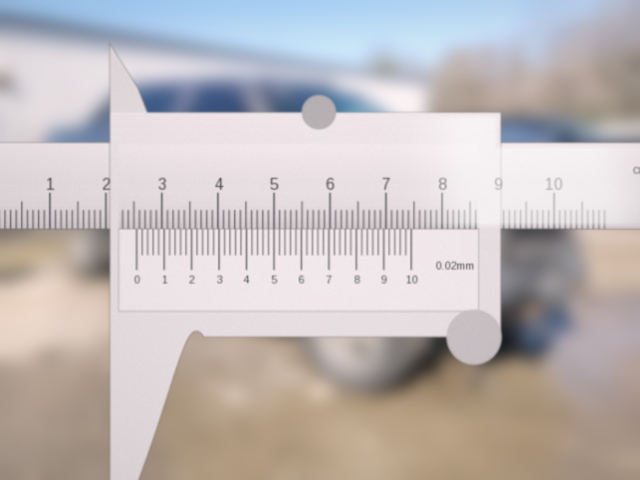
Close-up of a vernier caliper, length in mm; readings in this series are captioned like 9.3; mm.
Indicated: 25.5; mm
